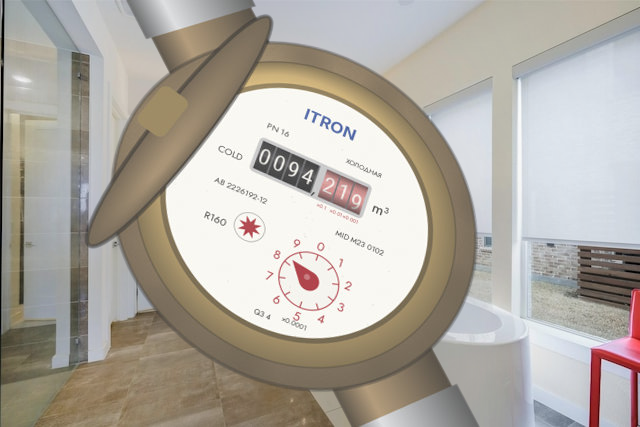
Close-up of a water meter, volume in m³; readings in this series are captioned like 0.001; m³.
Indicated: 94.2188; m³
